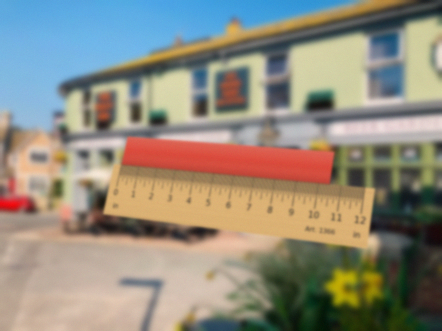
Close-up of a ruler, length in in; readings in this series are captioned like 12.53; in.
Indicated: 10.5; in
